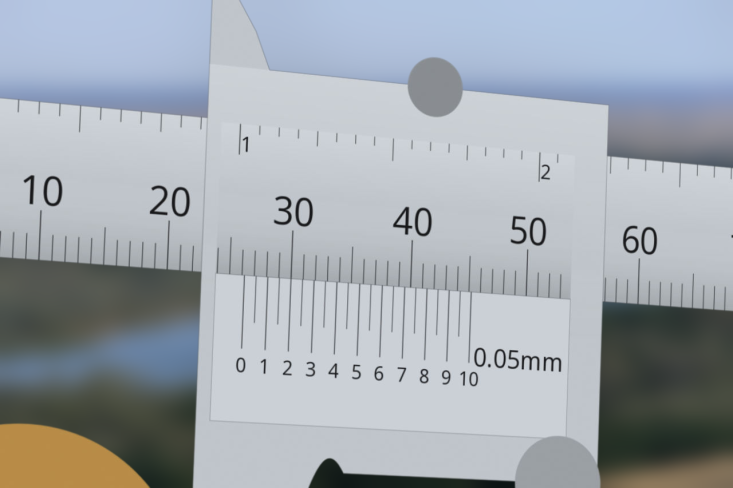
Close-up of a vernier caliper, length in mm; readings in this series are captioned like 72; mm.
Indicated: 26.2; mm
